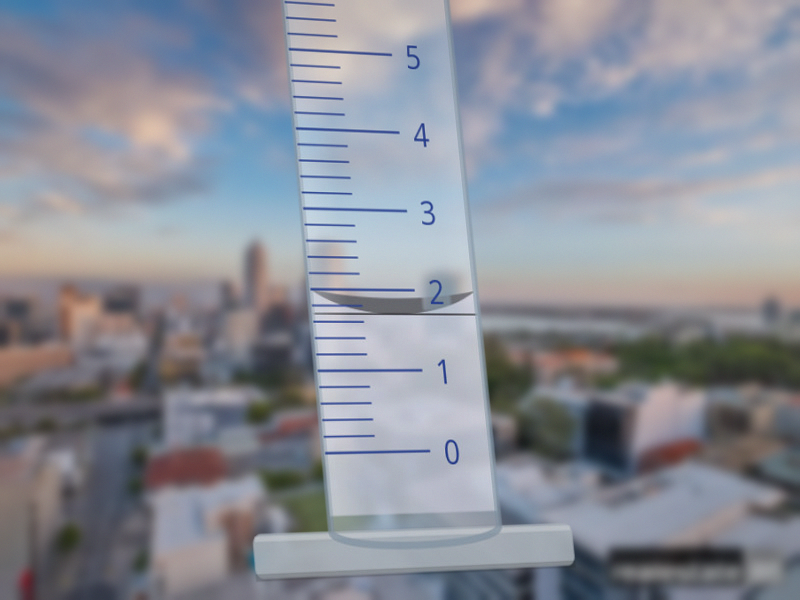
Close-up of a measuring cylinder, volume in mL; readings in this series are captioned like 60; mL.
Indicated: 1.7; mL
